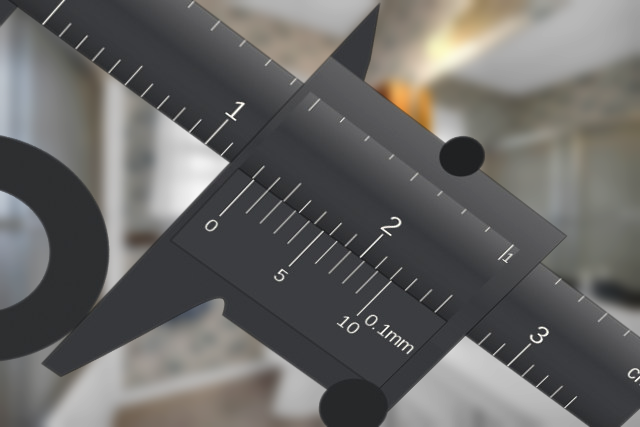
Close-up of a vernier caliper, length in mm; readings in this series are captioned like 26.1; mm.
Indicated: 13.1; mm
